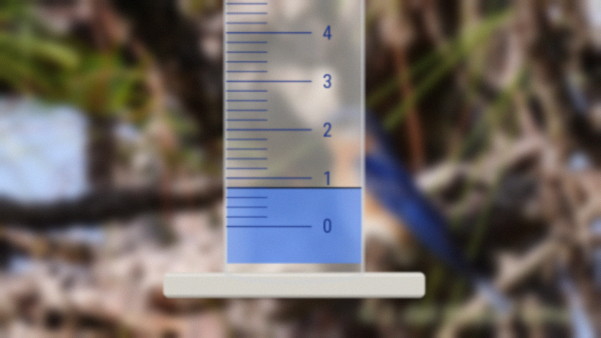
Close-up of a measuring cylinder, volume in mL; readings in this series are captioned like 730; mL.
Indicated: 0.8; mL
